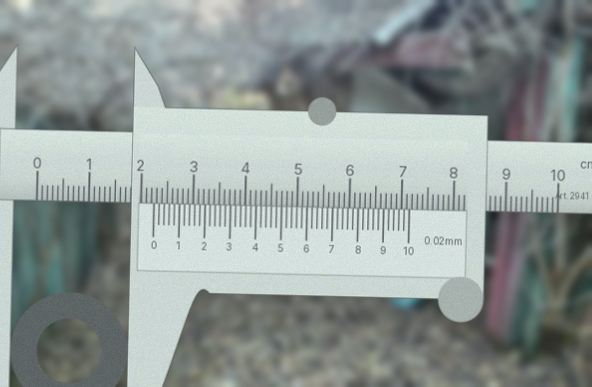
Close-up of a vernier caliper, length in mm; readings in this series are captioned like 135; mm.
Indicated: 22.5; mm
